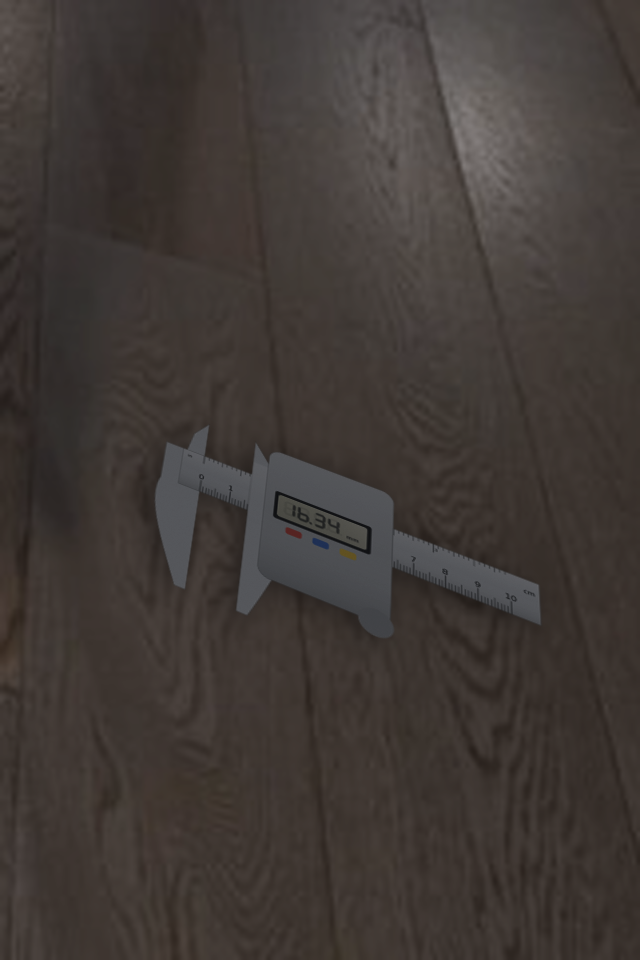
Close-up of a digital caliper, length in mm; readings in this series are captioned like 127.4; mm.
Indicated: 16.34; mm
